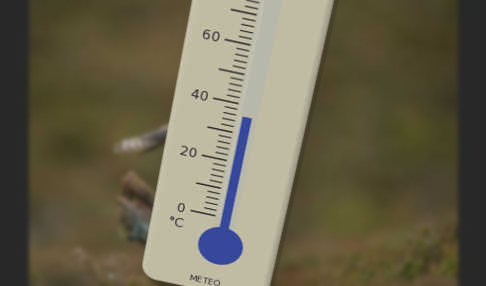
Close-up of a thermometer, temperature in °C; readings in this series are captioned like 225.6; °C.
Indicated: 36; °C
